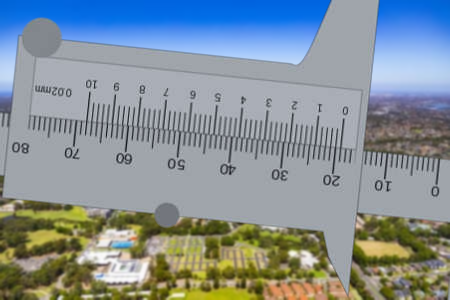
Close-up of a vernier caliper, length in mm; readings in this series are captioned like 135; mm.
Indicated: 19.0; mm
